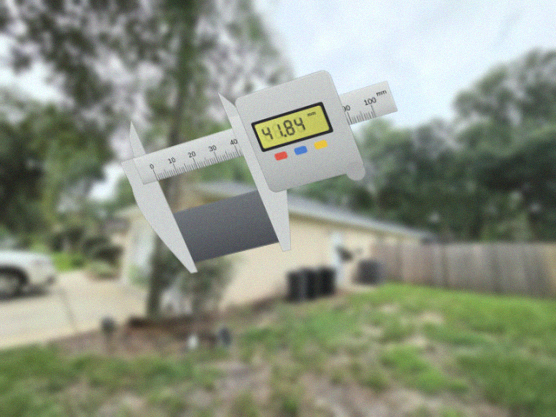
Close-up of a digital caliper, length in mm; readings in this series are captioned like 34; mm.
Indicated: 41.84; mm
